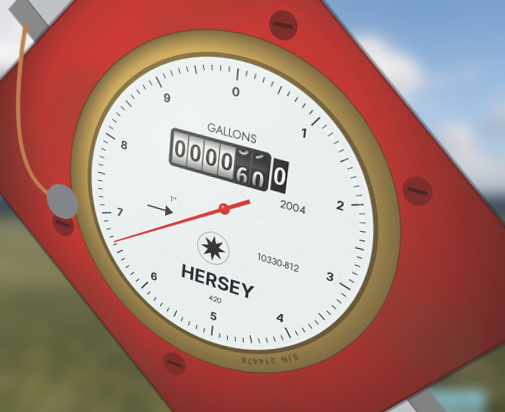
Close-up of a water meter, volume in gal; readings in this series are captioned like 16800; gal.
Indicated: 596.6; gal
